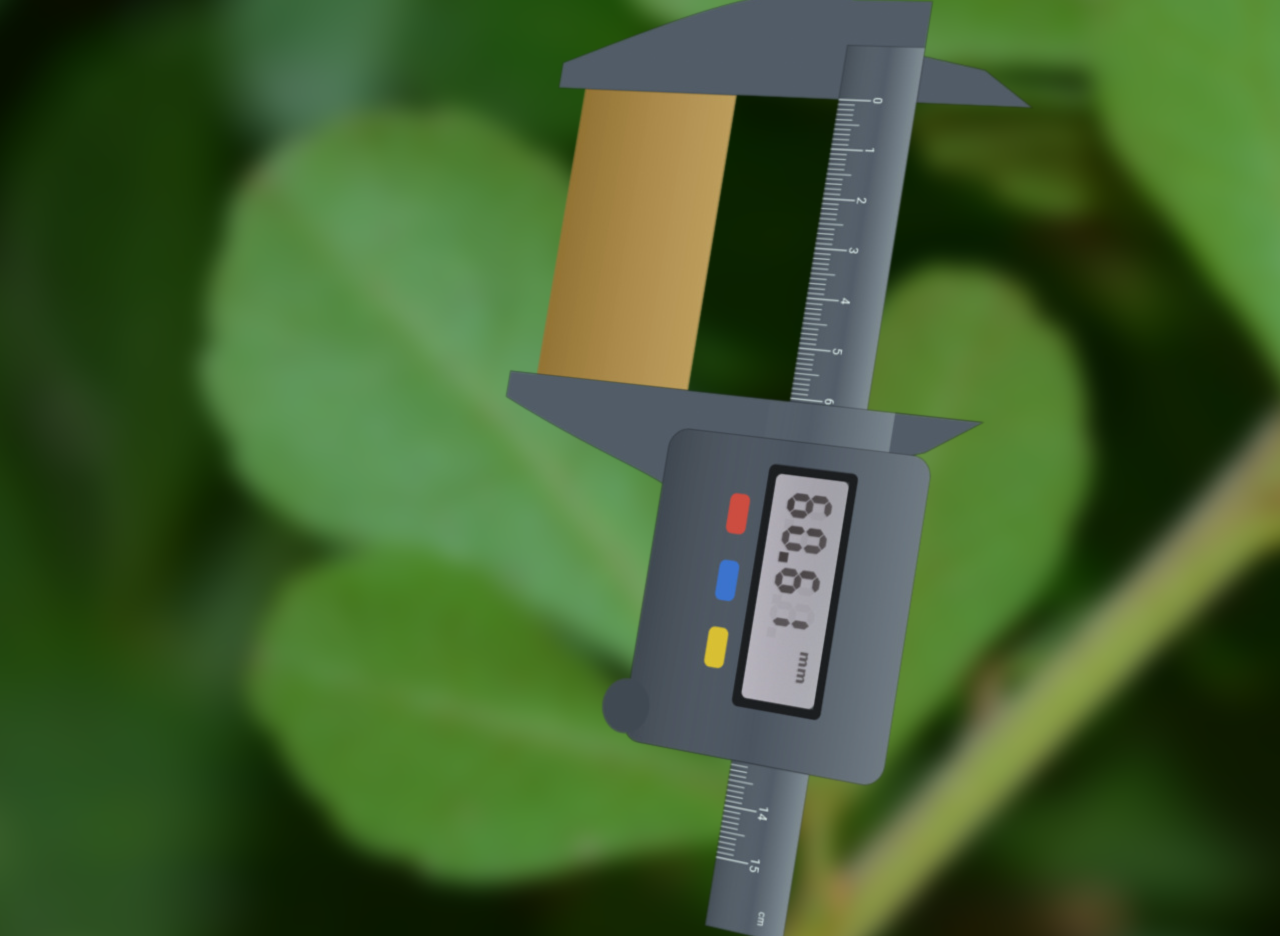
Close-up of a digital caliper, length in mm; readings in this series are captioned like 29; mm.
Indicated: 60.61; mm
